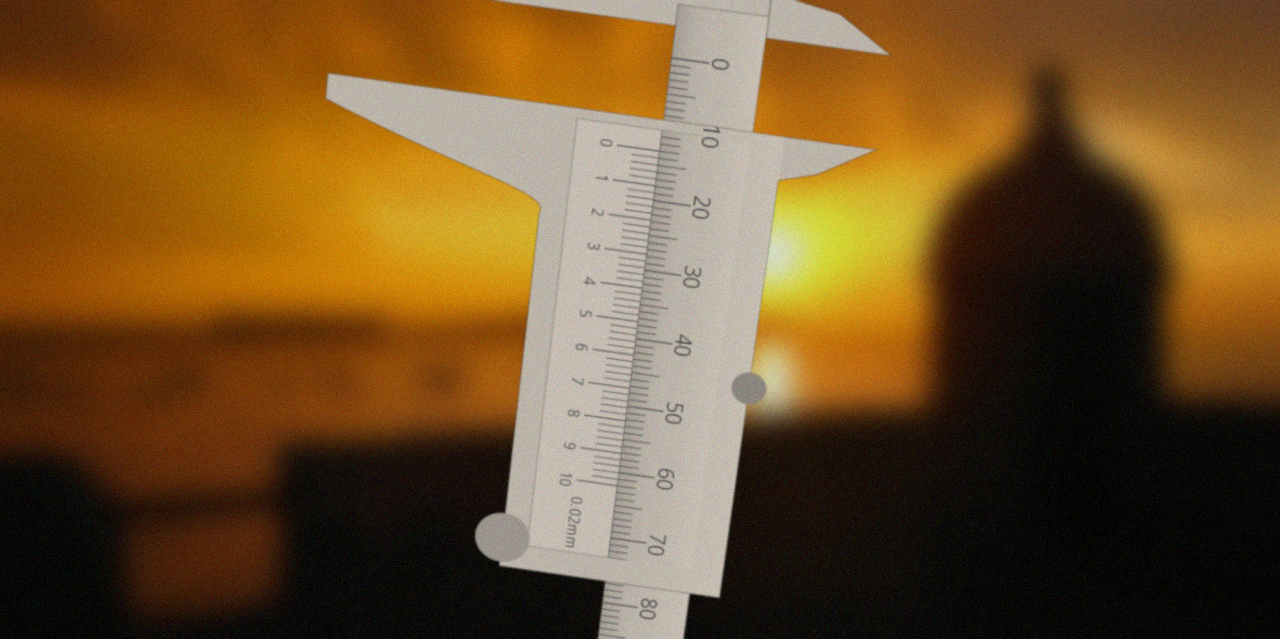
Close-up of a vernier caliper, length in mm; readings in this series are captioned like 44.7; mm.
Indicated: 13.0; mm
